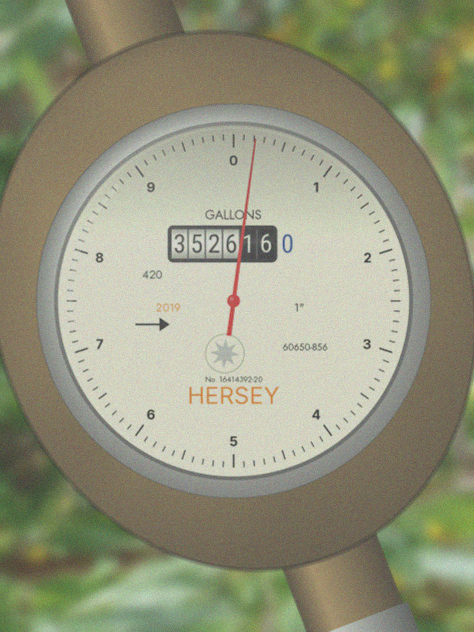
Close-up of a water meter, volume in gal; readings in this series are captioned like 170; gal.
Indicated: 3526160.2; gal
